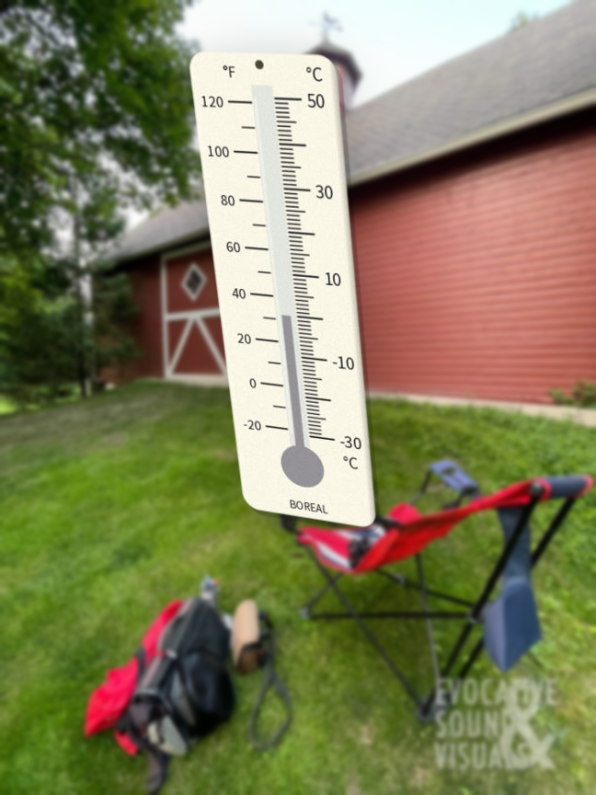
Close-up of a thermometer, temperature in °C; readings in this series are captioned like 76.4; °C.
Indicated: 0; °C
